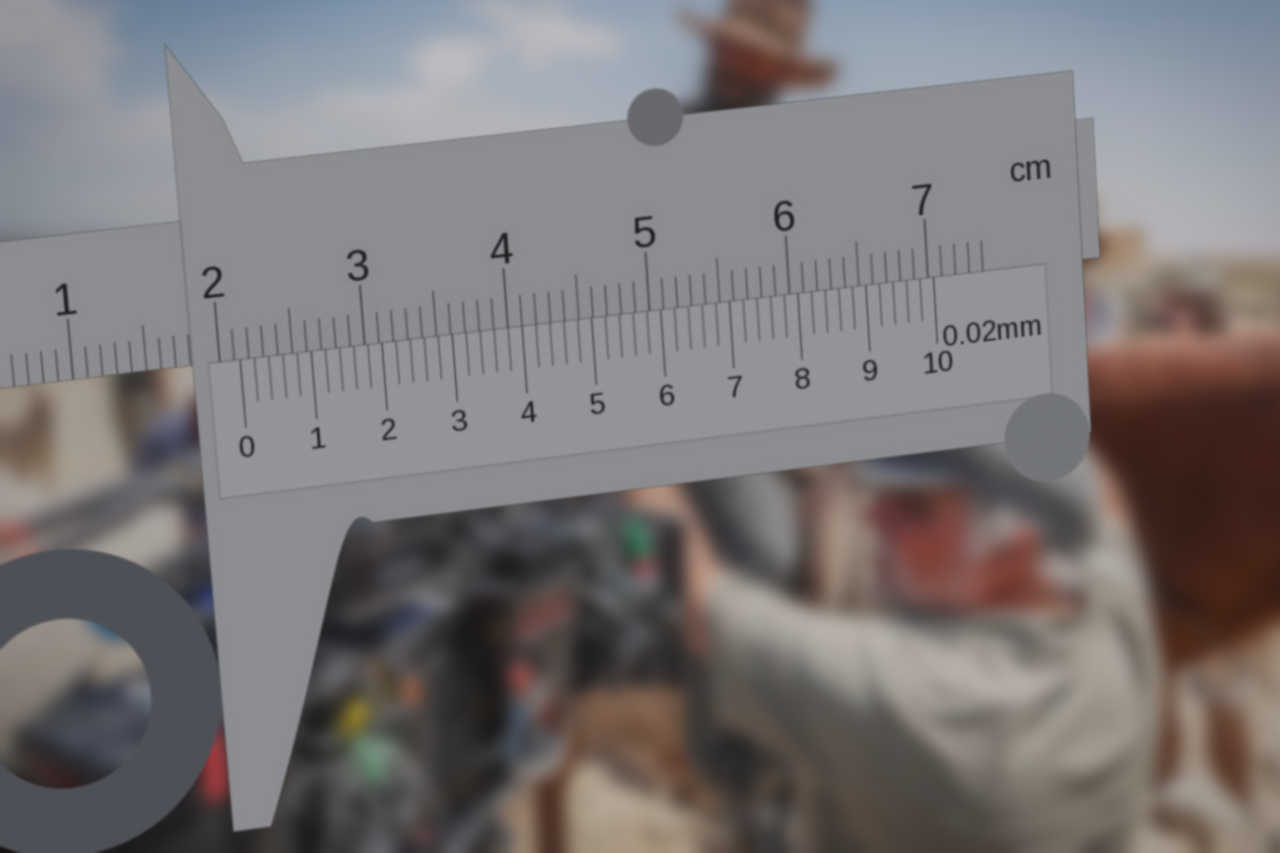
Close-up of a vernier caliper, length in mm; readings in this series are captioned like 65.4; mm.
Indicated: 21.4; mm
